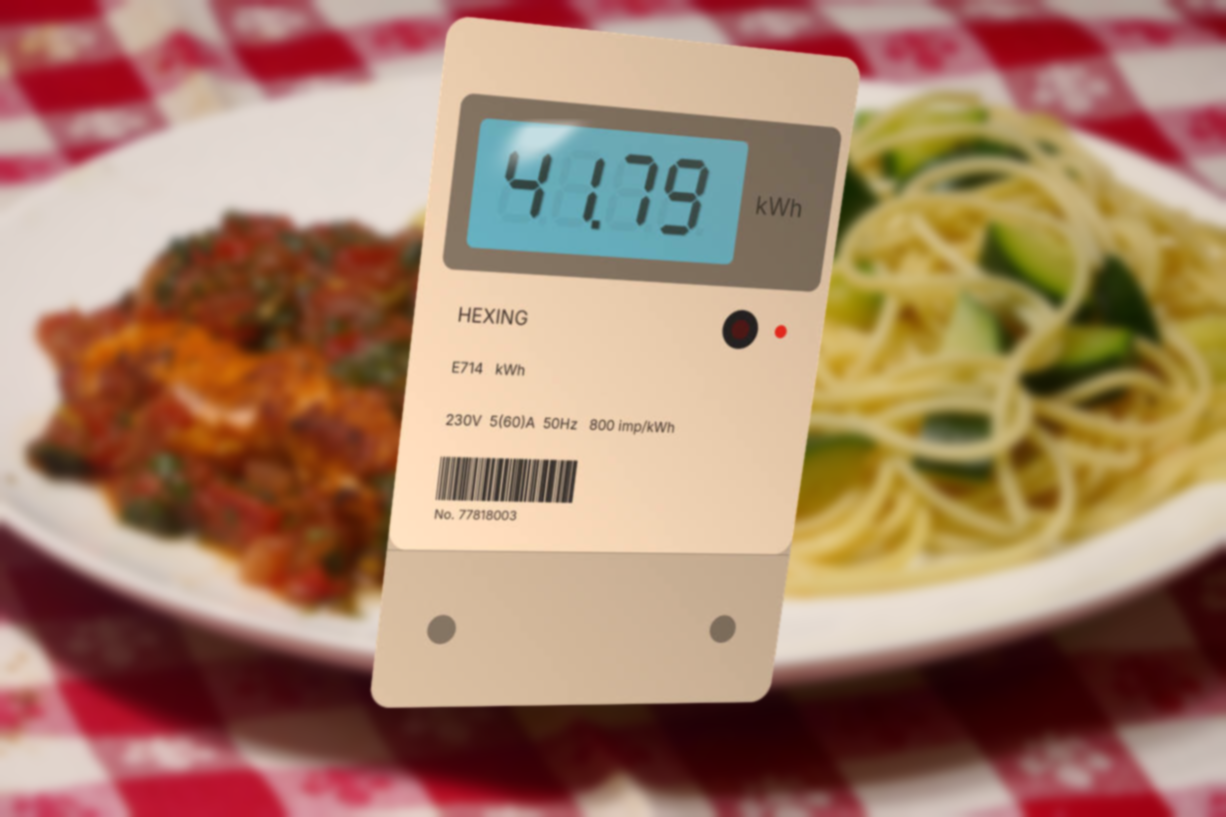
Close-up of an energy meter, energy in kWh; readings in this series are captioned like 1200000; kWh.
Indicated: 41.79; kWh
